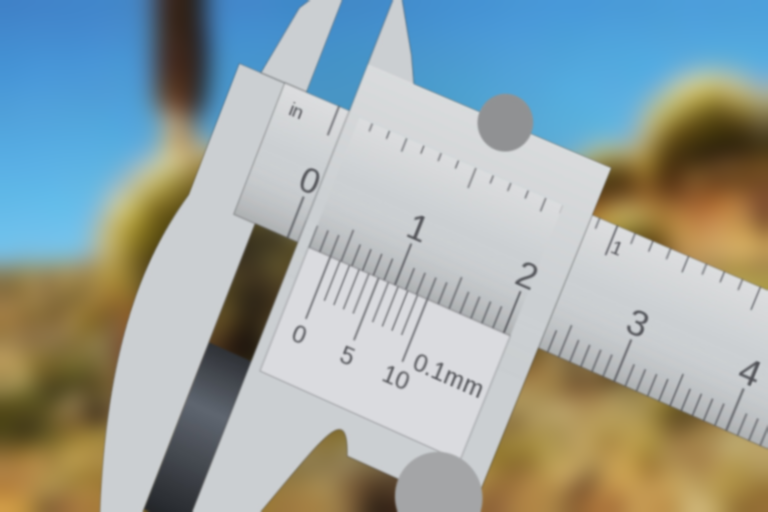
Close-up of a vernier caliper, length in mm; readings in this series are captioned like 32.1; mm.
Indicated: 4.0; mm
